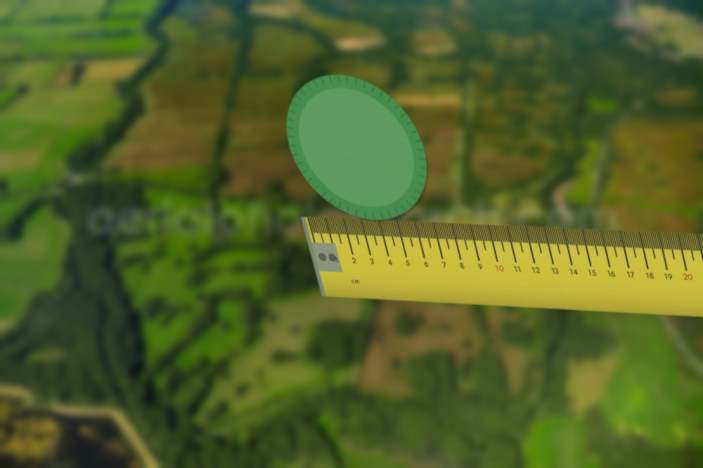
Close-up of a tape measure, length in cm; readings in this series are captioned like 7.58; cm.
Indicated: 7.5; cm
